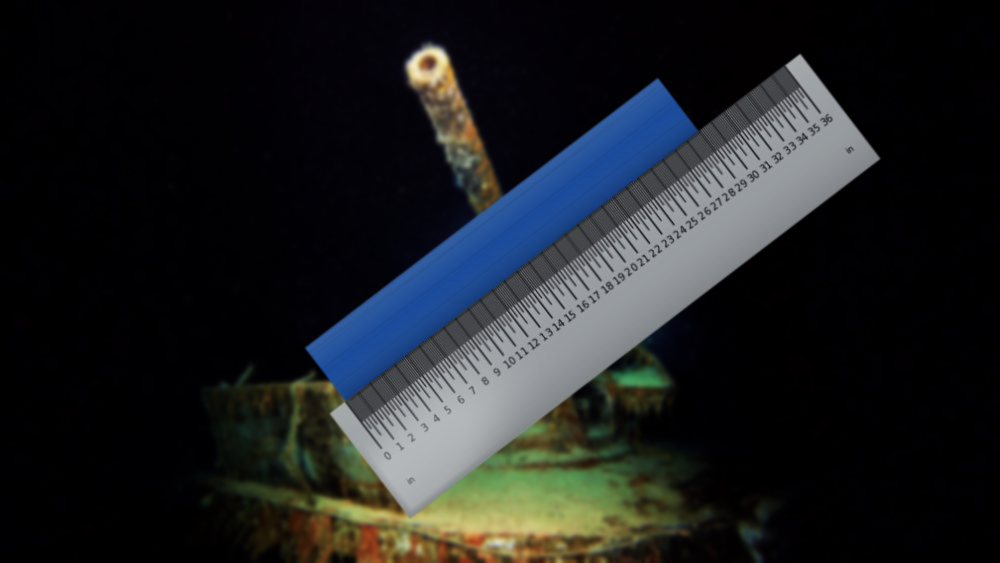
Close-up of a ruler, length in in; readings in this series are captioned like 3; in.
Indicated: 29; in
